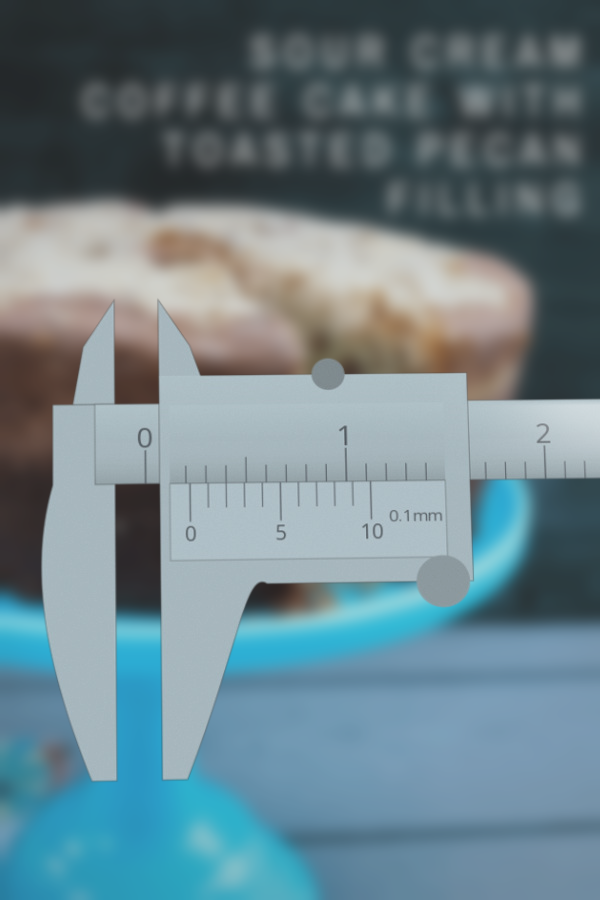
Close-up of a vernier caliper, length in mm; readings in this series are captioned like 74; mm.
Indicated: 2.2; mm
